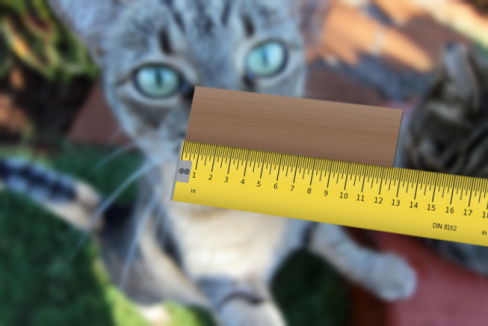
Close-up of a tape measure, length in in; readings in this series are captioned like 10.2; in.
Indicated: 12.5; in
